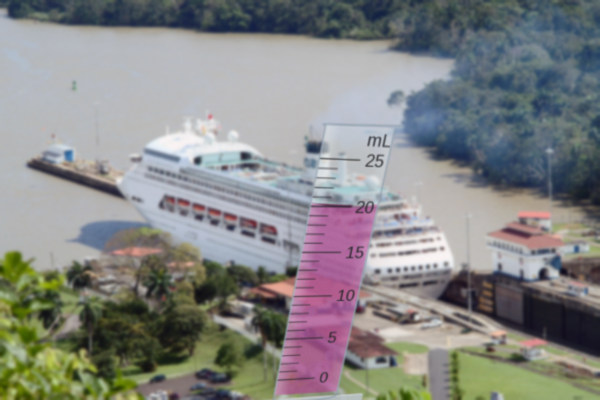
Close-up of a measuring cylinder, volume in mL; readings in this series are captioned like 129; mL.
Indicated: 20; mL
